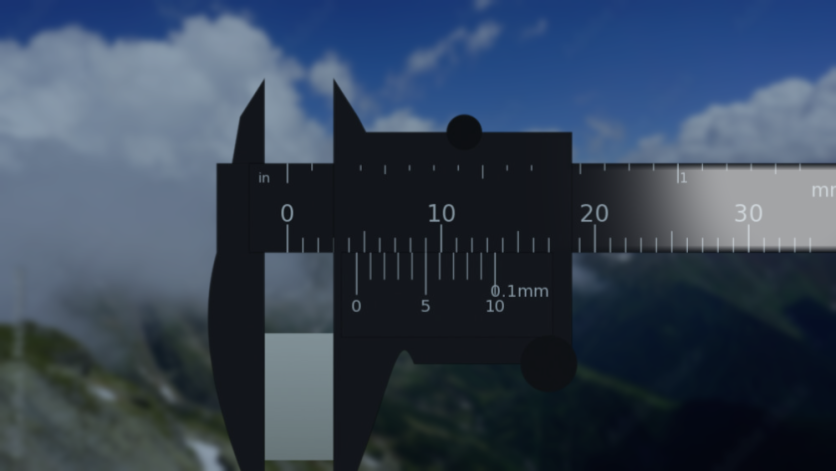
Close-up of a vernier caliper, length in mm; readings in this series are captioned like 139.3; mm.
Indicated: 4.5; mm
